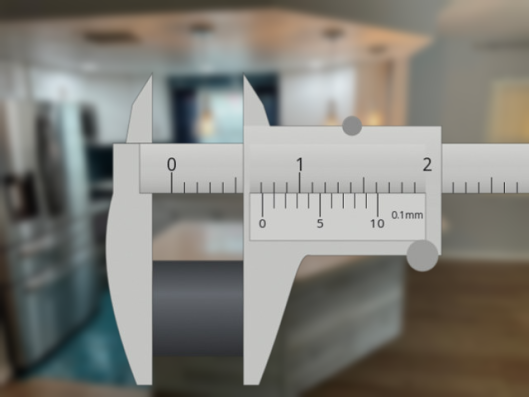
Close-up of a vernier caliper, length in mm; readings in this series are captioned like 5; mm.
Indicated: 7.1; mm
